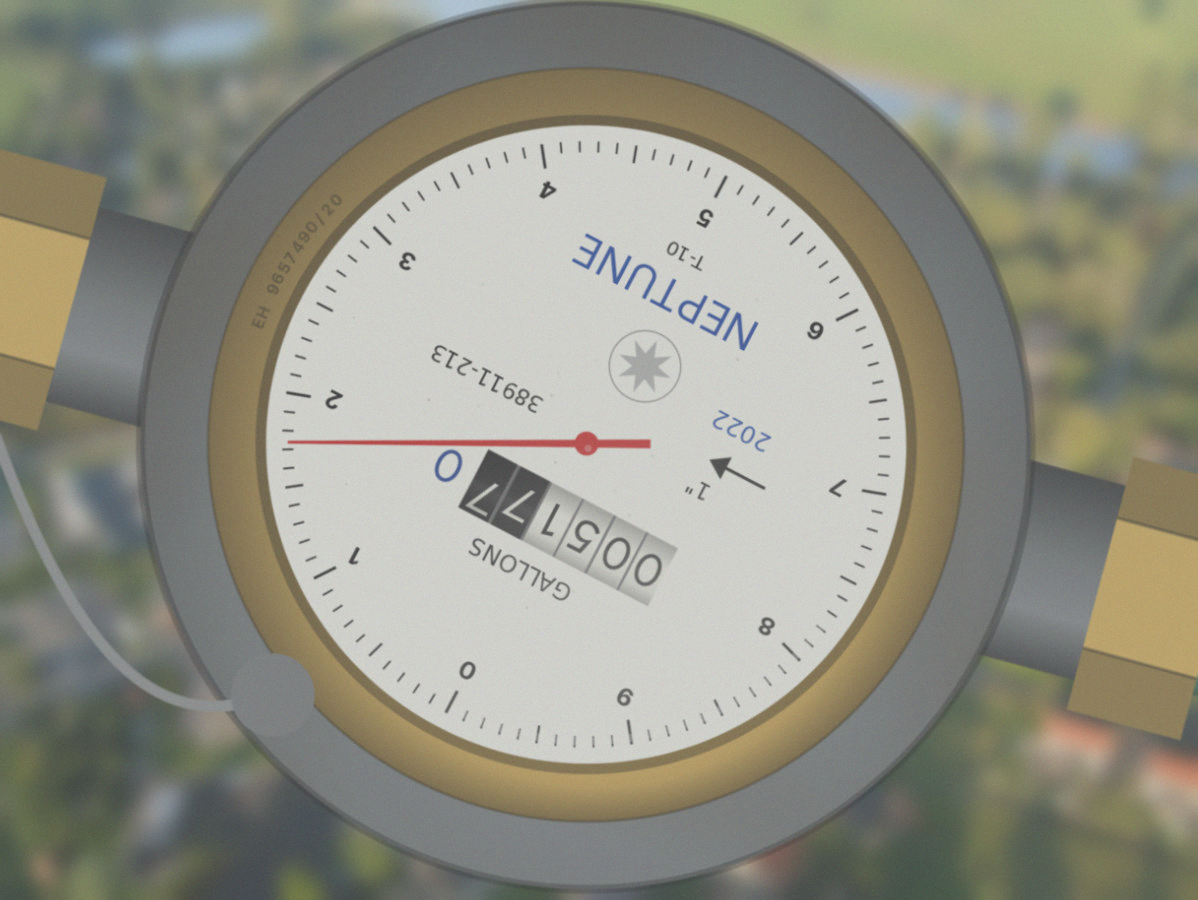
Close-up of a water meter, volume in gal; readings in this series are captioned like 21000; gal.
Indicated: 51771.7; gal
